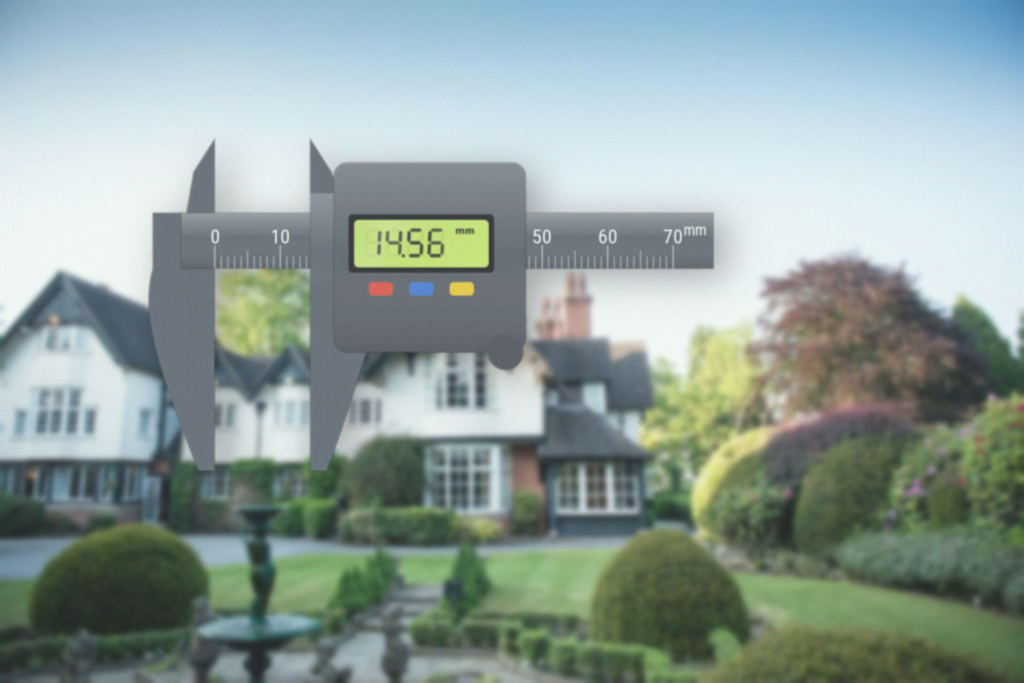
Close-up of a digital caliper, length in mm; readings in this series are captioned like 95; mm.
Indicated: 14.56; mm
